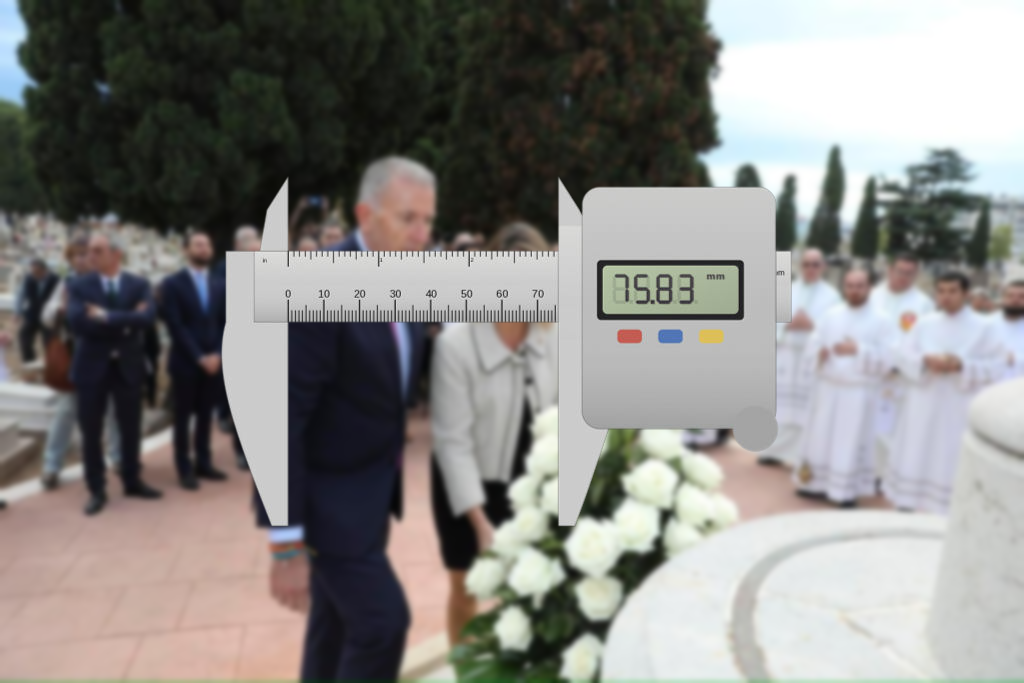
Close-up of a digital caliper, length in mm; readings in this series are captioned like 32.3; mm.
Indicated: 75.83; mm
